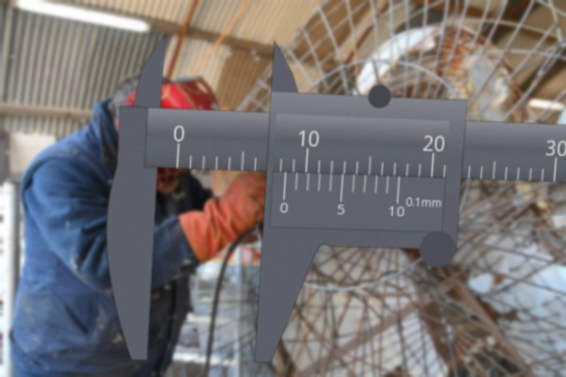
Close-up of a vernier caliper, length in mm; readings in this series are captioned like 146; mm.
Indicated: 8.4; mm
